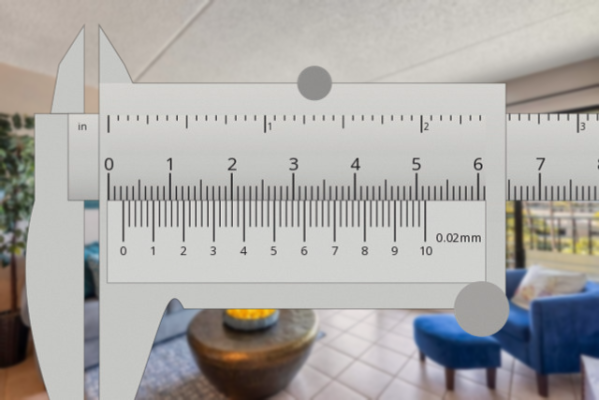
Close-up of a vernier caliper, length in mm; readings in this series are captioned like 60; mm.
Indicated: 2.4; mm
